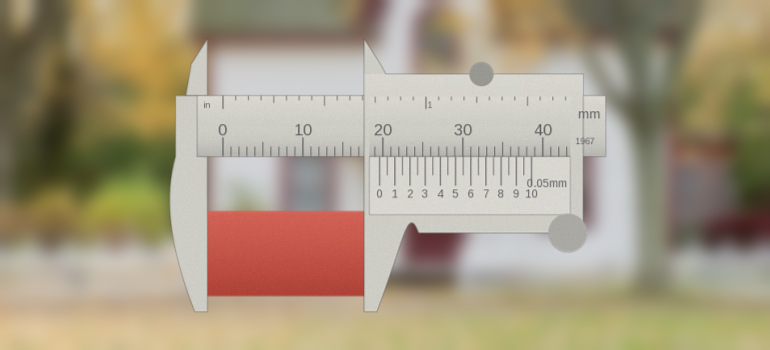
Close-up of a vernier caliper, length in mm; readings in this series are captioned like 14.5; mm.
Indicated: 19.6; mm
